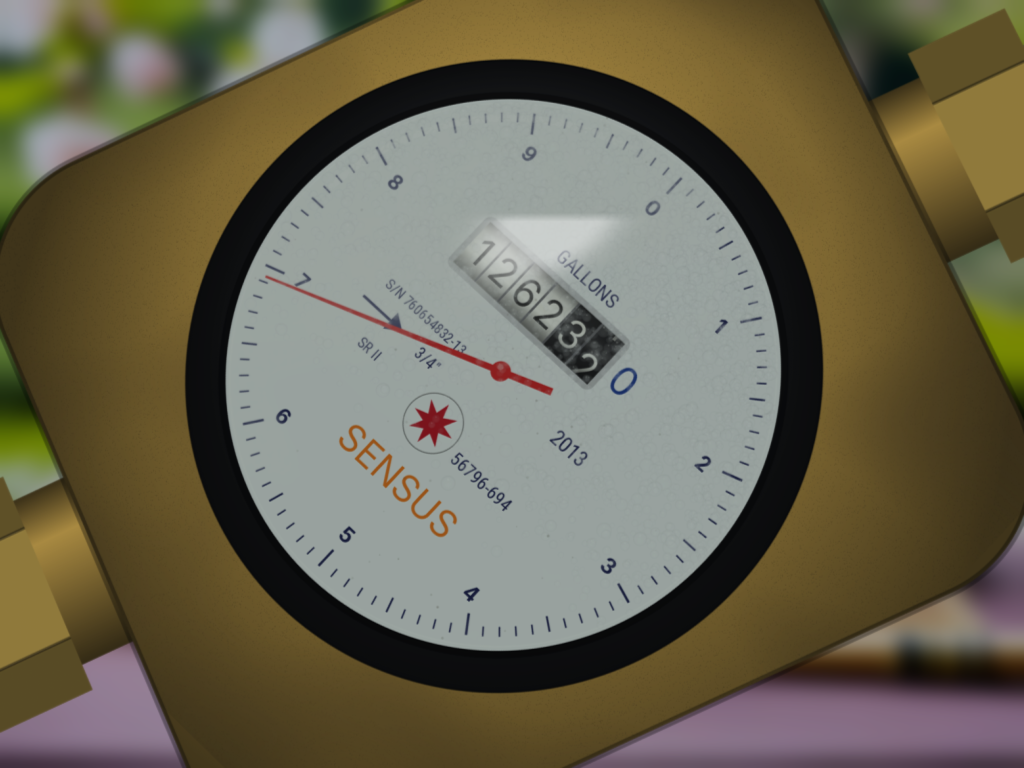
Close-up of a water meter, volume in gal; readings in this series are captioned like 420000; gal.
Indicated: 1262316.9; gal
